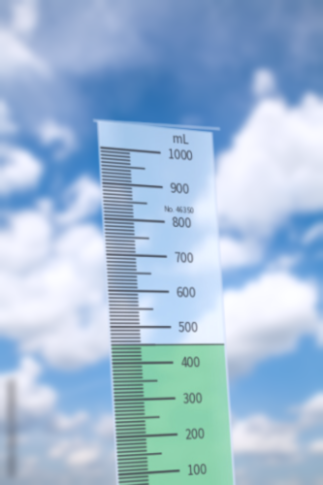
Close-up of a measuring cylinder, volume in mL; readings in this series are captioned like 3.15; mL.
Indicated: 450; mL
